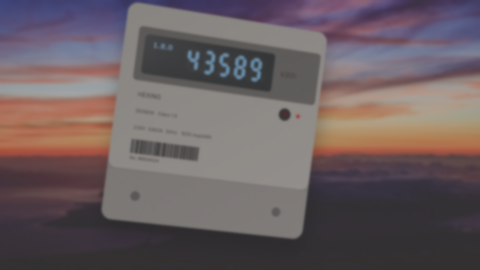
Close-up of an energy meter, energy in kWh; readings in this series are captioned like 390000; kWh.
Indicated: 43589; kWh
